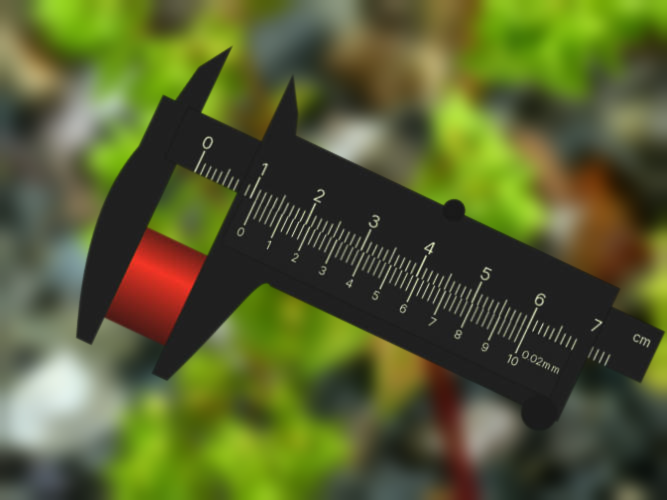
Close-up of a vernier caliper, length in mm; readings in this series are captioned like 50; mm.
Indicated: 11.0; mm
